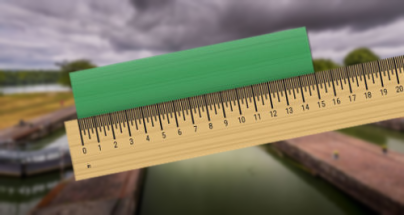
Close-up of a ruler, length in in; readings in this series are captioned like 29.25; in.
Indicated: 15; in
